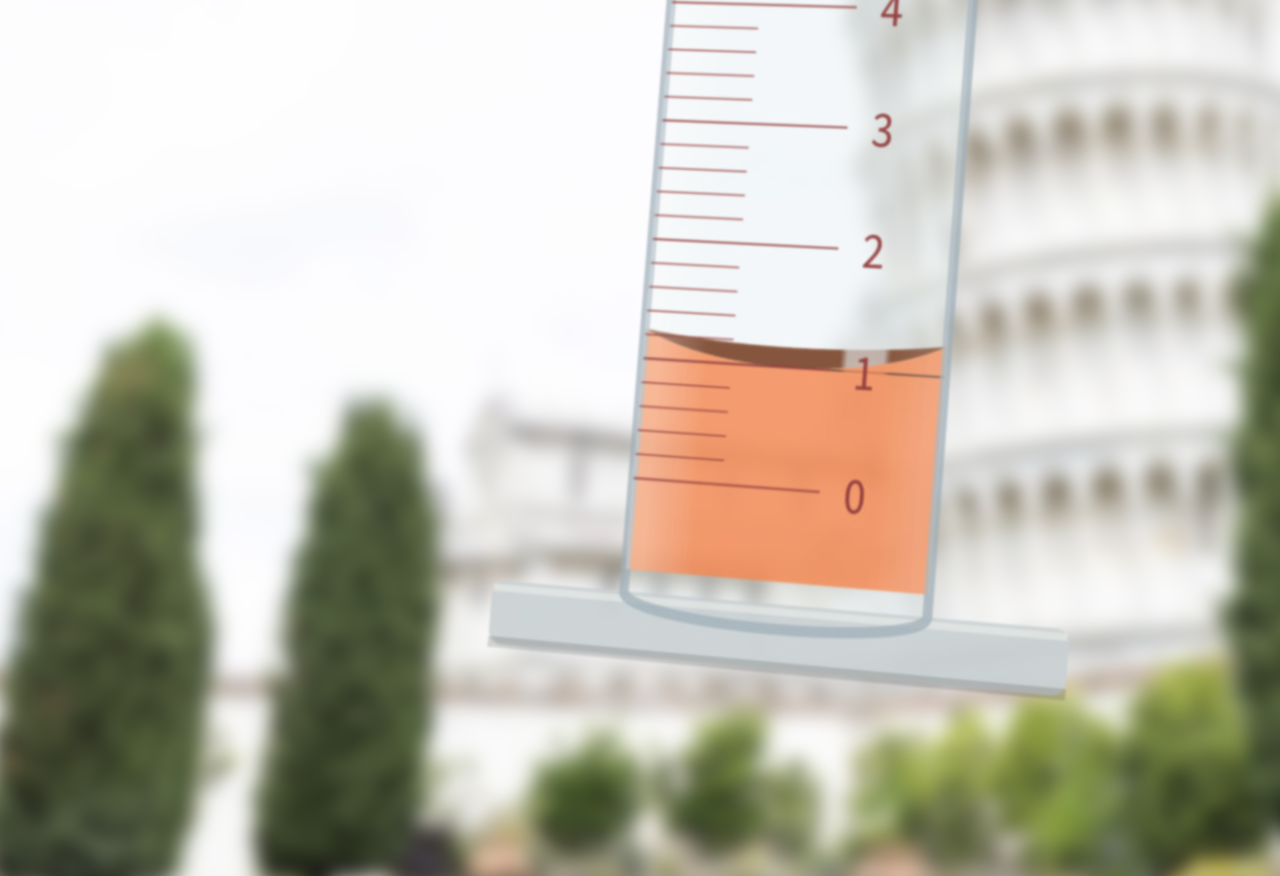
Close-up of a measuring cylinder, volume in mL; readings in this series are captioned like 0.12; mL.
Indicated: 1; mL
